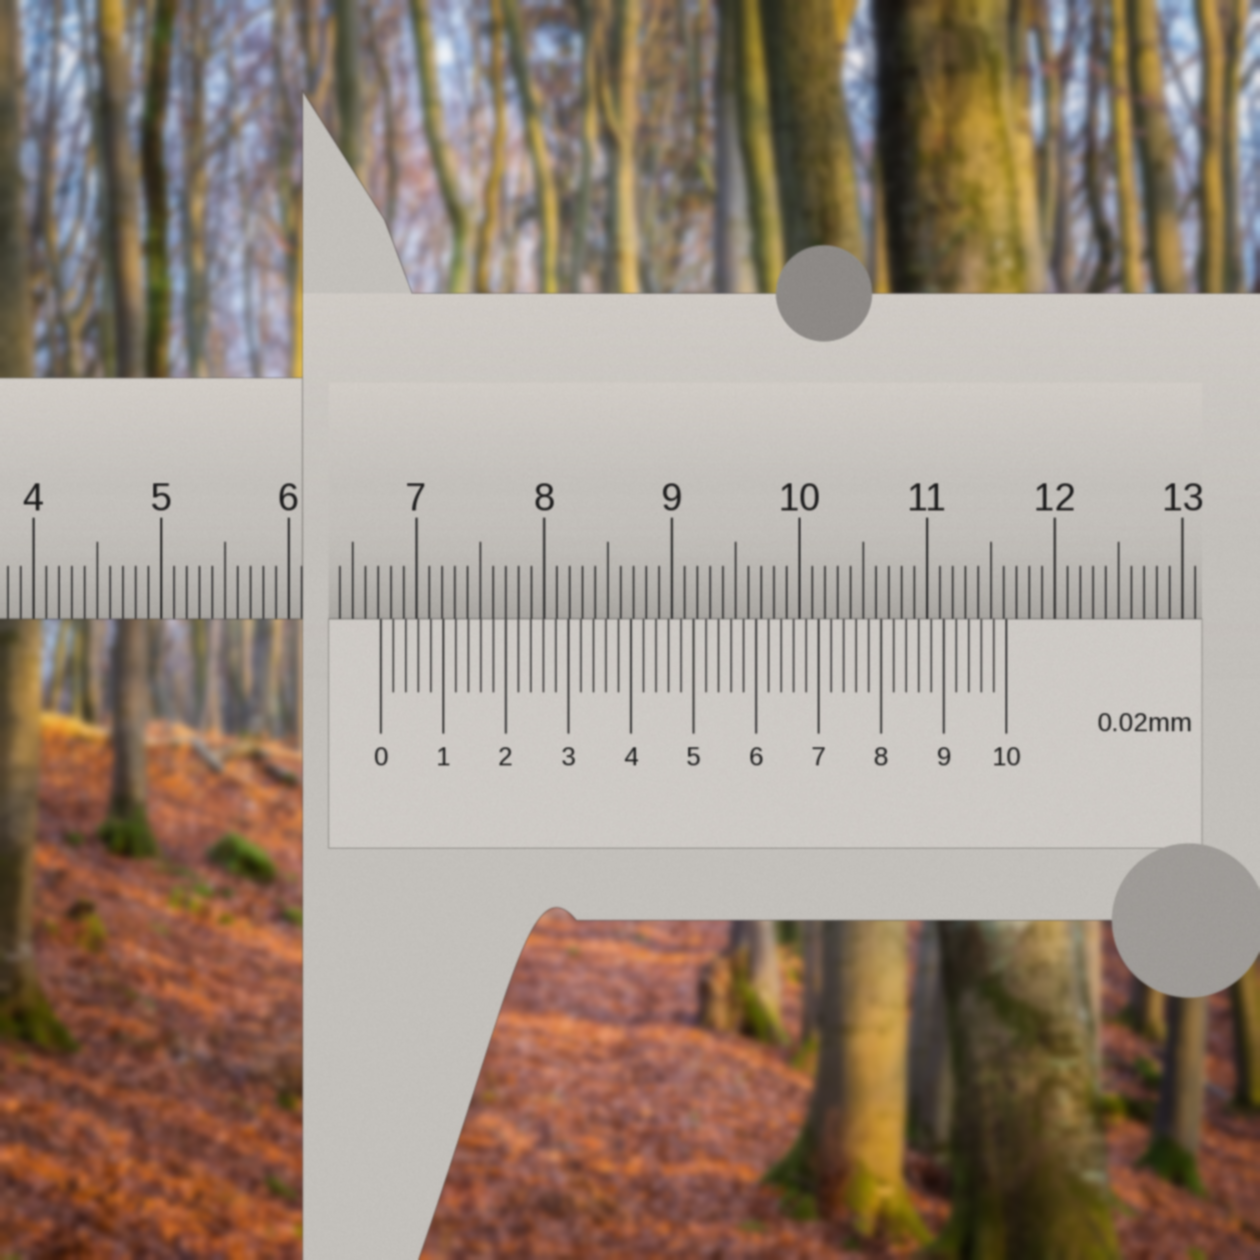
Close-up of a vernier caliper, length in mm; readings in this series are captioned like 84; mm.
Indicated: 67.2; mm
